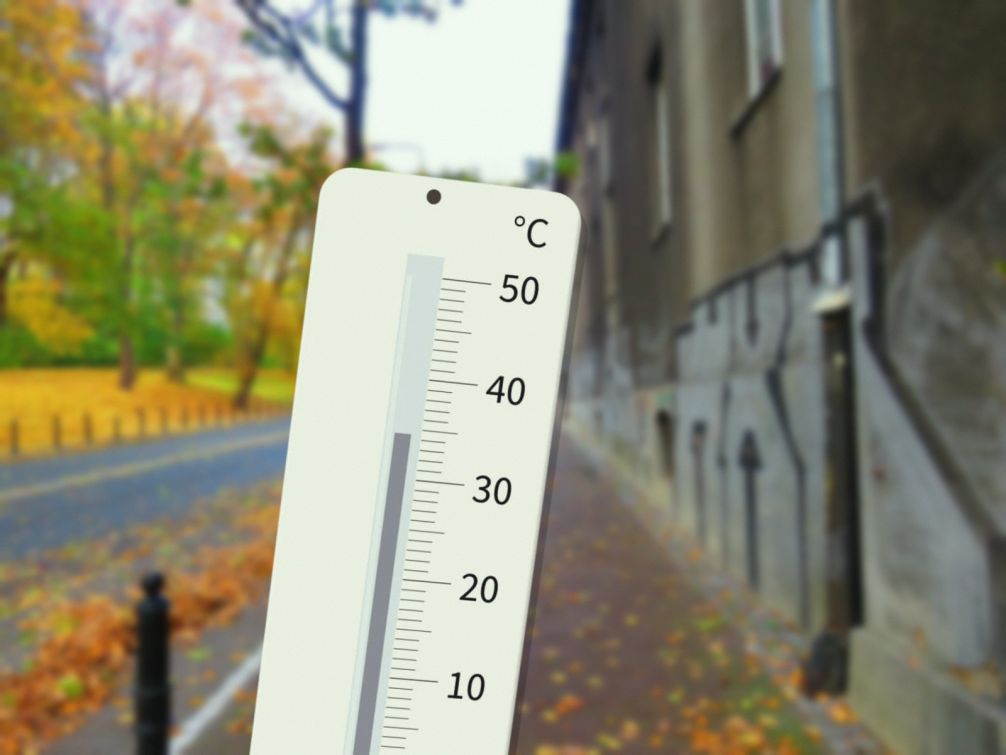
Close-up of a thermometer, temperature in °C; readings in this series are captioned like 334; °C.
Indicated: 34.5; °C
